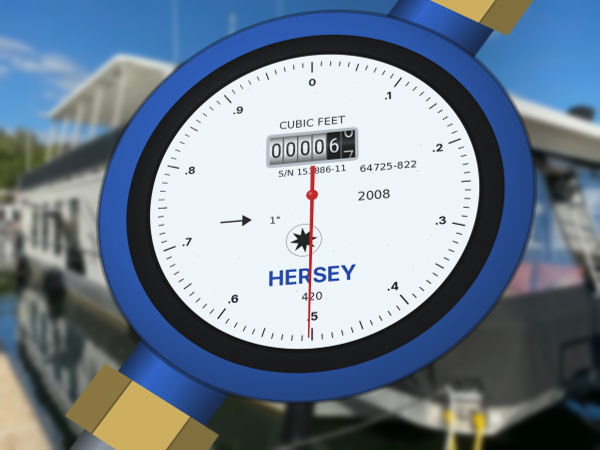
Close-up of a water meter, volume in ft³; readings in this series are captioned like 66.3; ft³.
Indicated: 66.50; ft³
